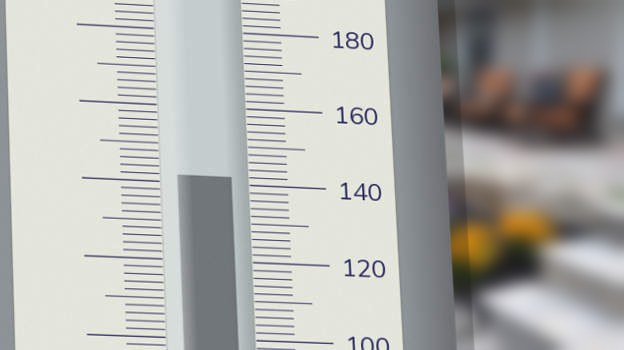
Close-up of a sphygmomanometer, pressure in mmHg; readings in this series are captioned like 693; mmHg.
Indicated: 142; mmHg
